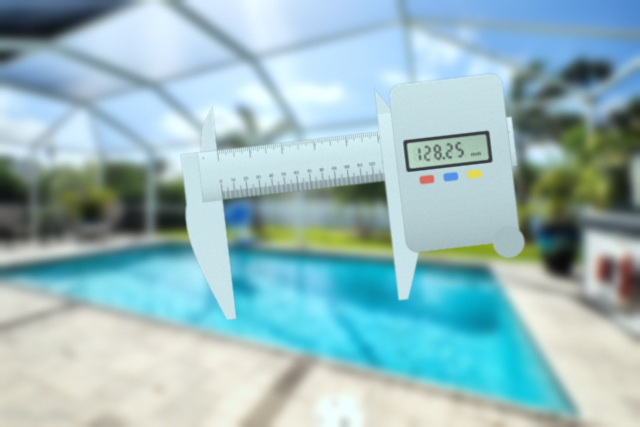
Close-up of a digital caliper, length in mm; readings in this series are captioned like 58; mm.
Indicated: 128.25; mm
